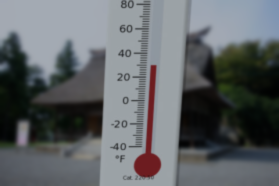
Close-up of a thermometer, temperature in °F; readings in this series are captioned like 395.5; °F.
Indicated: 30; °F
